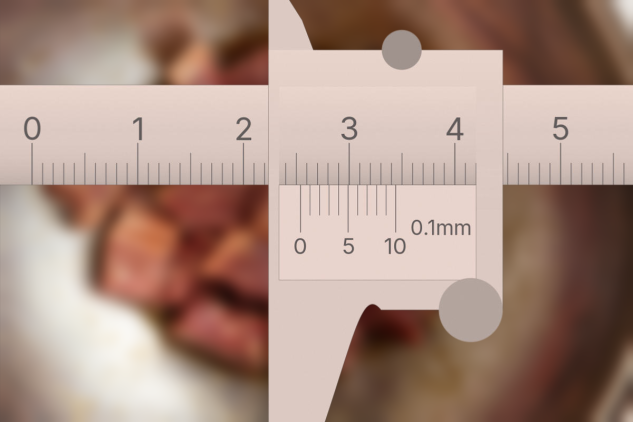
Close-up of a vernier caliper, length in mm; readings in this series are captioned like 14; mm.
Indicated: 25.4; mm
